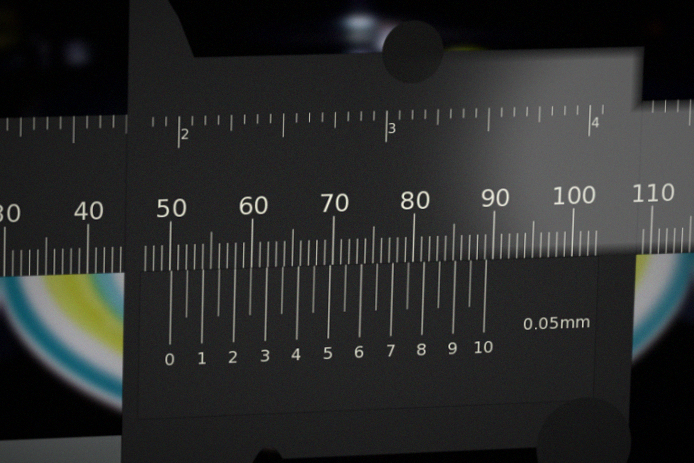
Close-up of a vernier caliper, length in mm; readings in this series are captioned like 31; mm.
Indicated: 50.2; mm
